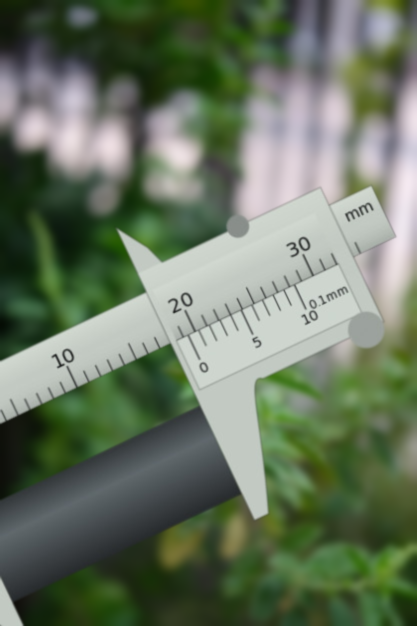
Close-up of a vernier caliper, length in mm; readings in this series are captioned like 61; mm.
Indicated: 19.4; mm
